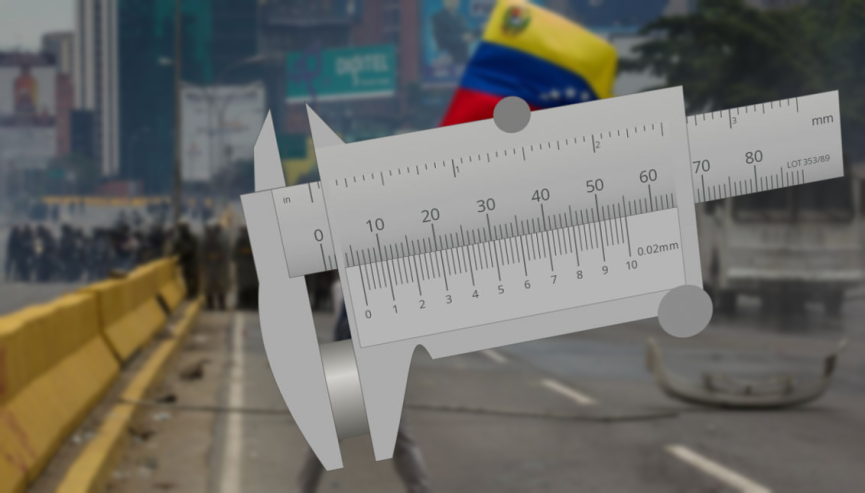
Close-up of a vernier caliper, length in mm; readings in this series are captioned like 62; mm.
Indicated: 6.0; mm
